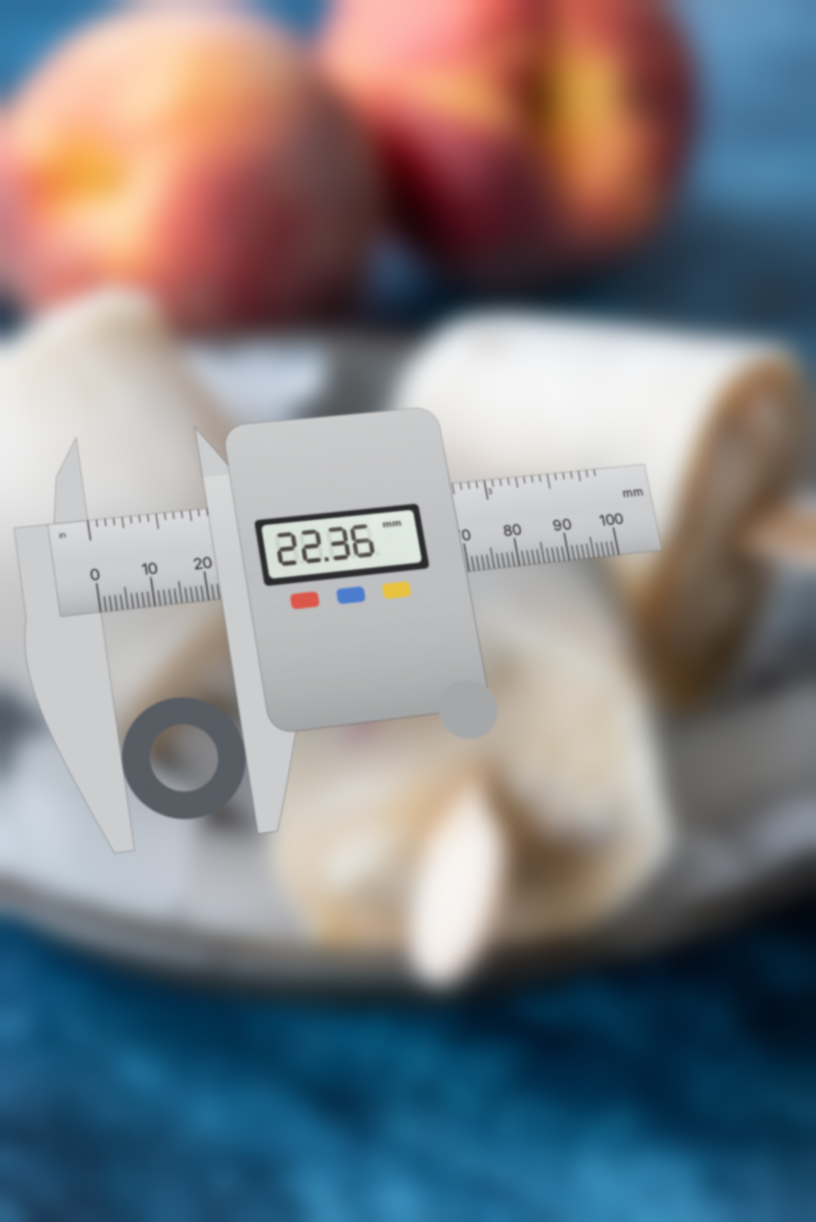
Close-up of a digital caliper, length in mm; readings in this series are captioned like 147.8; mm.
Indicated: 22.36; mm
